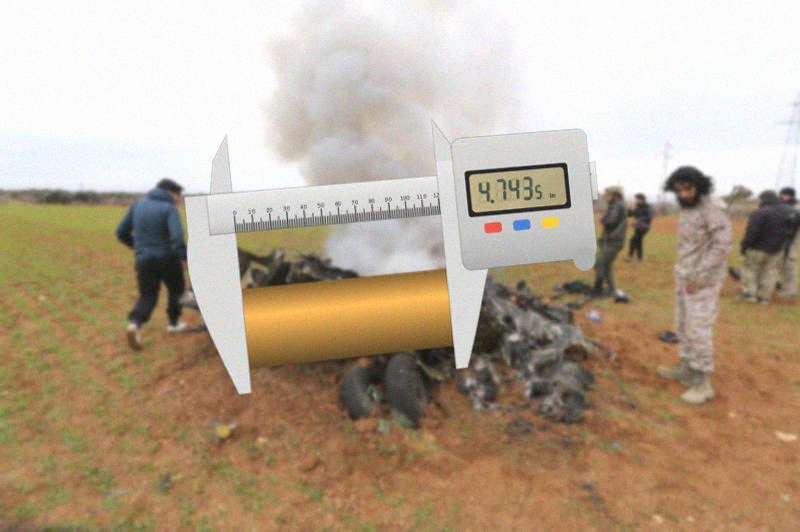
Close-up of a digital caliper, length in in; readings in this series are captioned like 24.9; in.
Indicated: 4.7435; in
